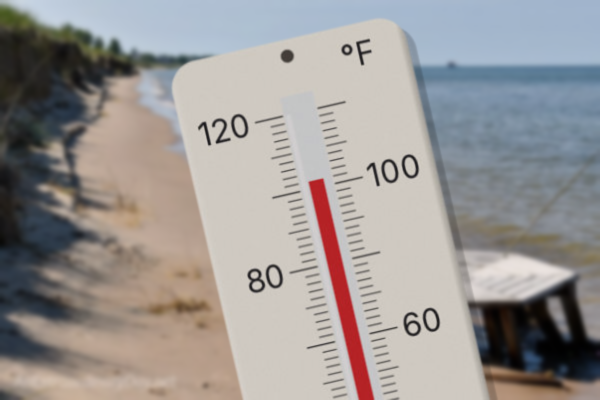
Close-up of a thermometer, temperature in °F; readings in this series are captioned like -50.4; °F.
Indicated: 102; °F
